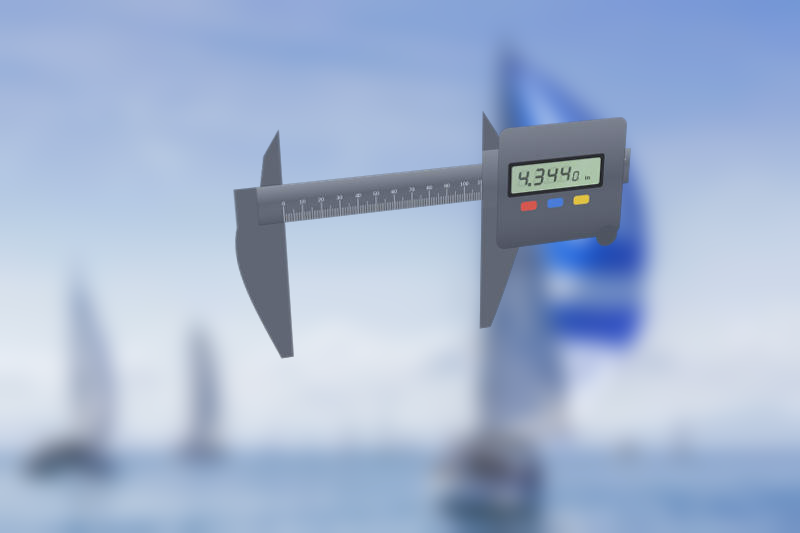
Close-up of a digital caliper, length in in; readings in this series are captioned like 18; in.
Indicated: 4.3440; in
